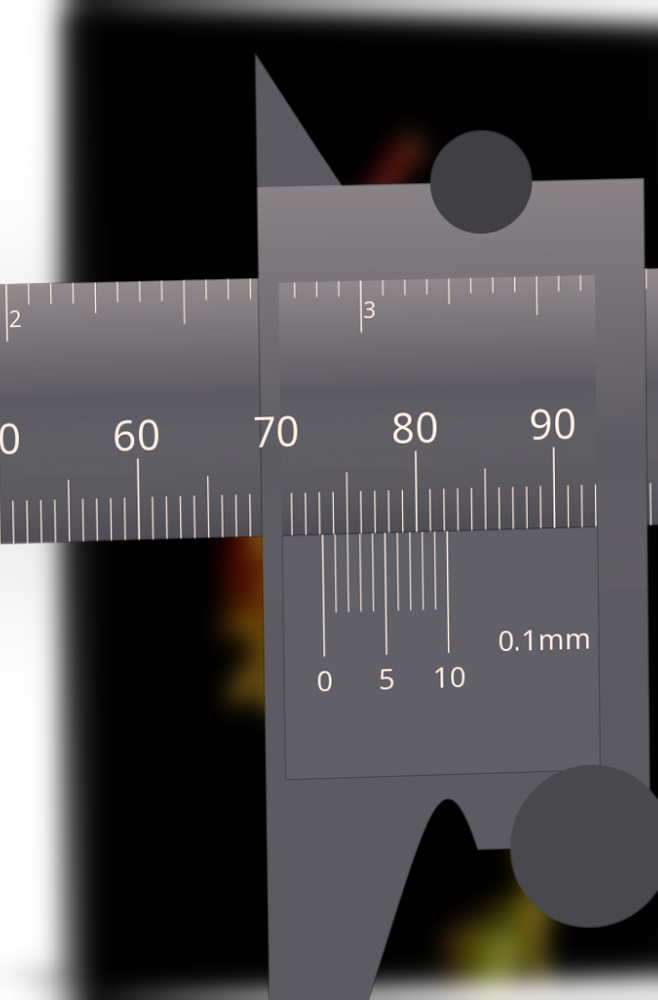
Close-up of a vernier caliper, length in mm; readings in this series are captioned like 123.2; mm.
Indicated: 73.2; mm
